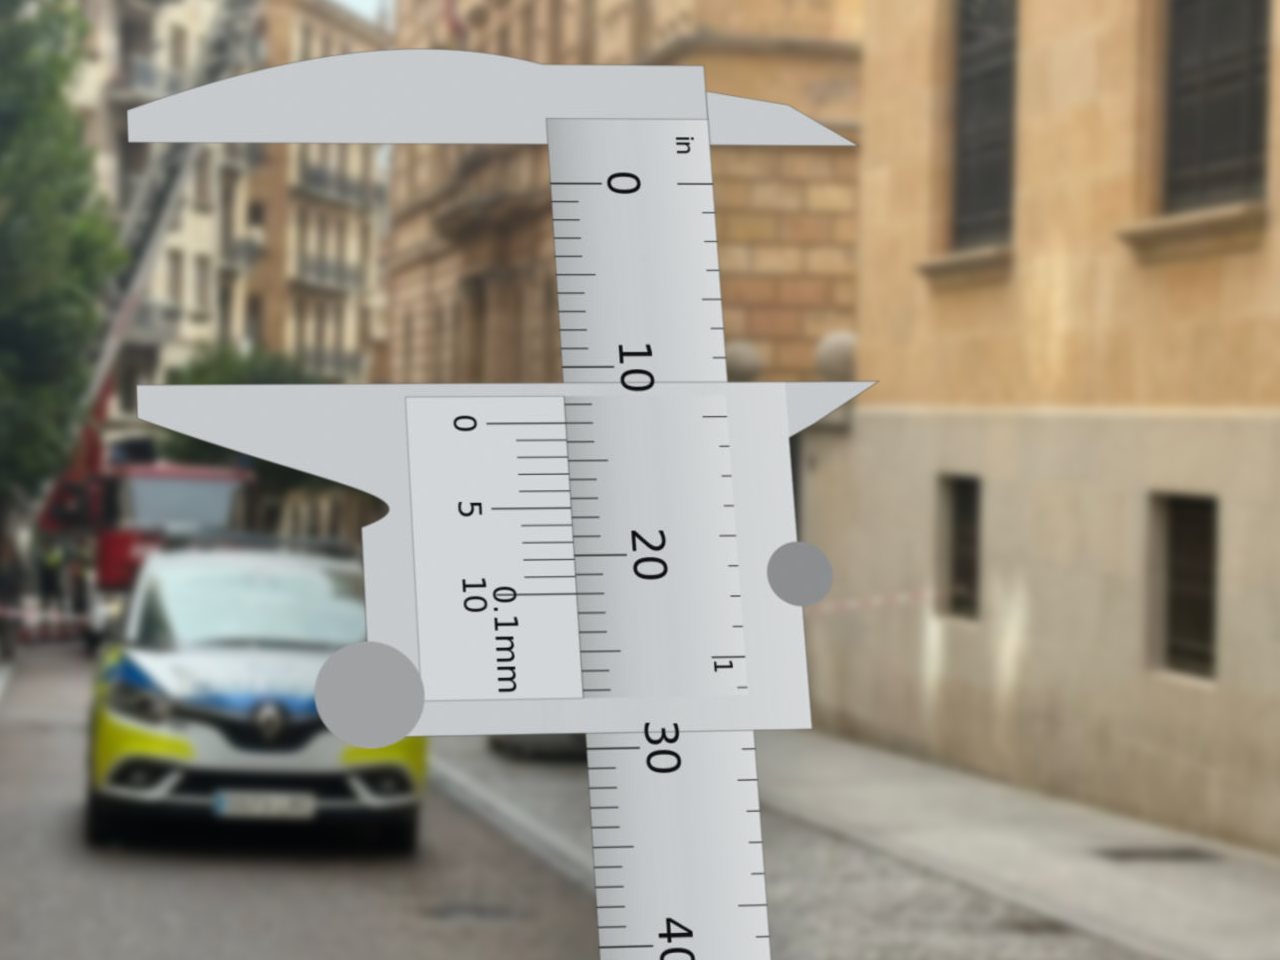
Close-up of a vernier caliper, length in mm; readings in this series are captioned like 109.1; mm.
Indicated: 13.0; mm
